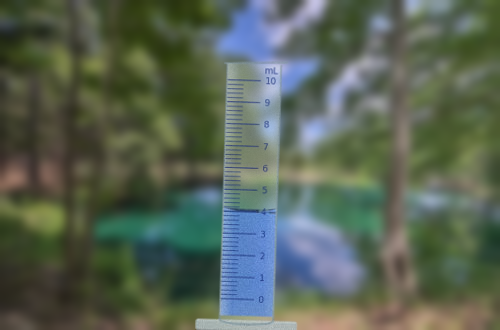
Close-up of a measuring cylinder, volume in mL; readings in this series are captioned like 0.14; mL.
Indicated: 4; mL
